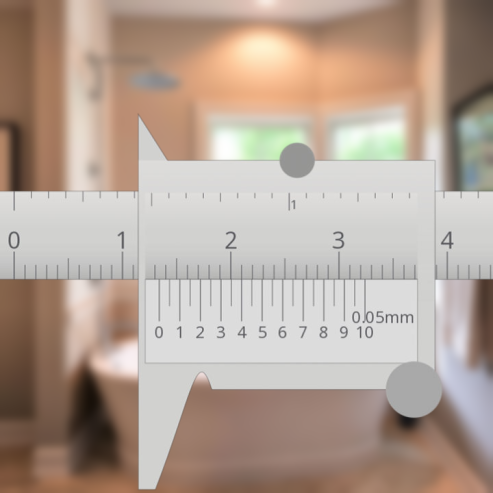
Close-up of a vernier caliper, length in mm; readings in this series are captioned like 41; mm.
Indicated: 13.4; mm
